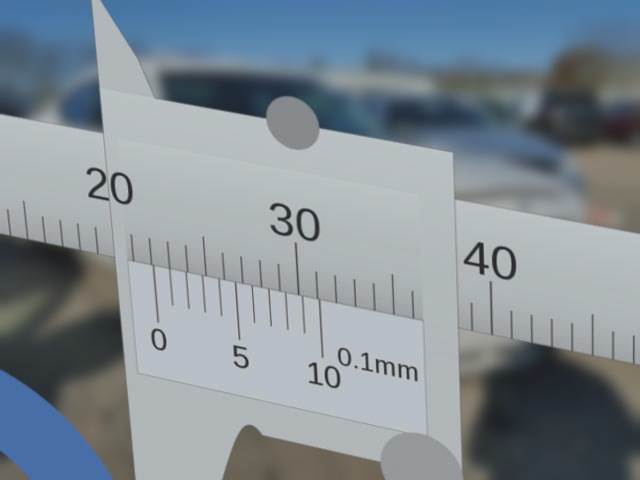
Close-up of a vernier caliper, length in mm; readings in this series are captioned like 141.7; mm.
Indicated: 22.1; mm
